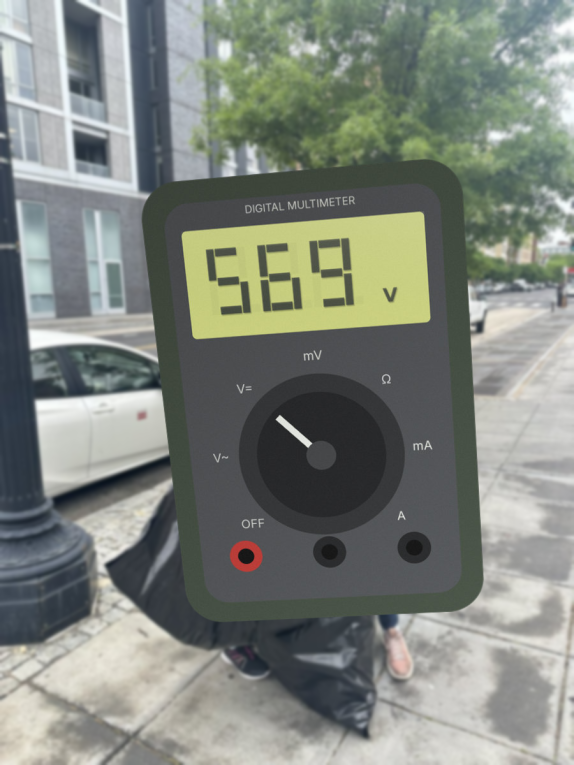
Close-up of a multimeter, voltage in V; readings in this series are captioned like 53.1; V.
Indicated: 569; V
